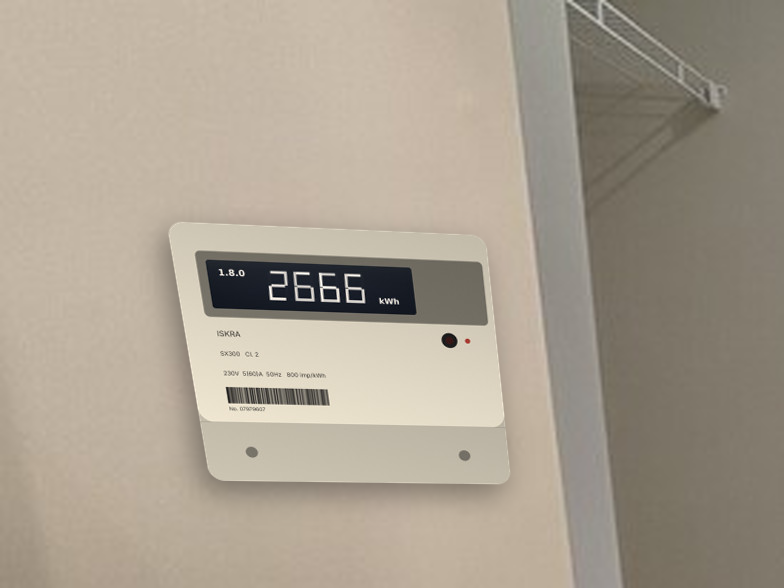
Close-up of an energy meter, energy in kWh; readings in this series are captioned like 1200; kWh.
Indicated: 2666; kWh
